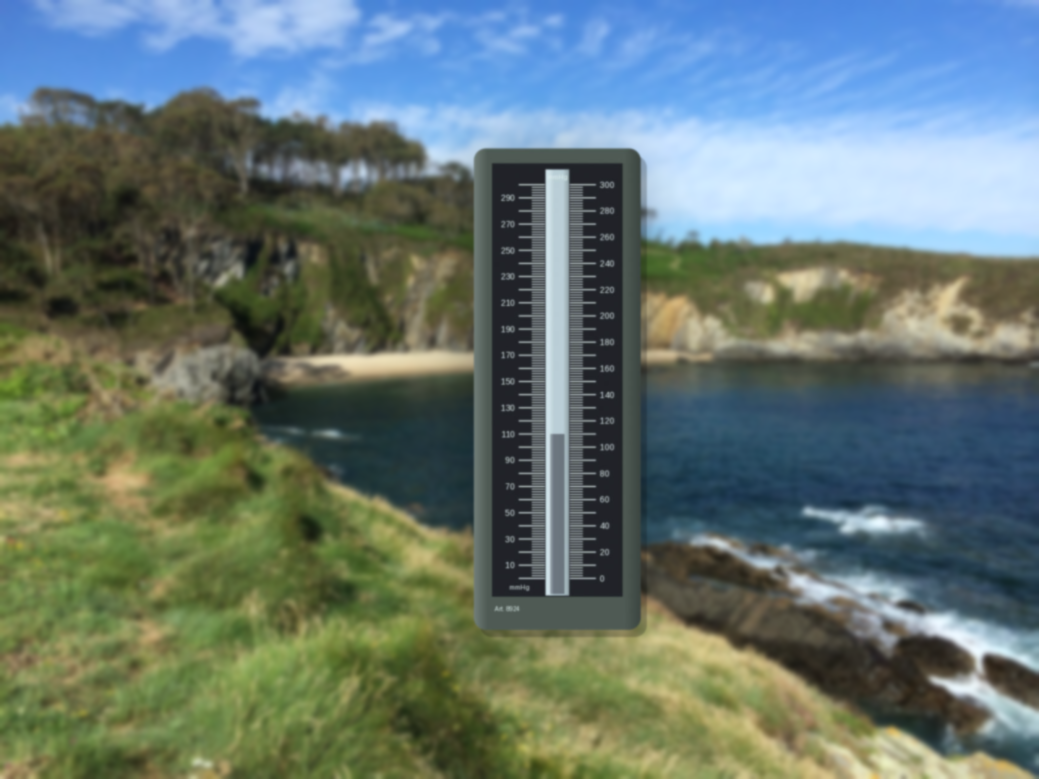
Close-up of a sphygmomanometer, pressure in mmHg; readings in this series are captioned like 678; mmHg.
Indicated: 110; mmHg
